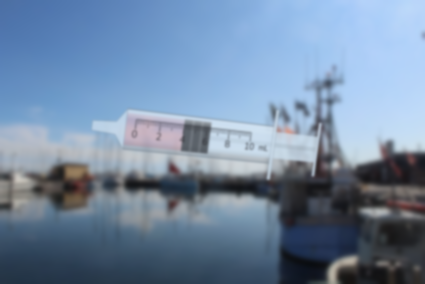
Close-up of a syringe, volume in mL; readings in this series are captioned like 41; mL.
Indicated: 4; mL
